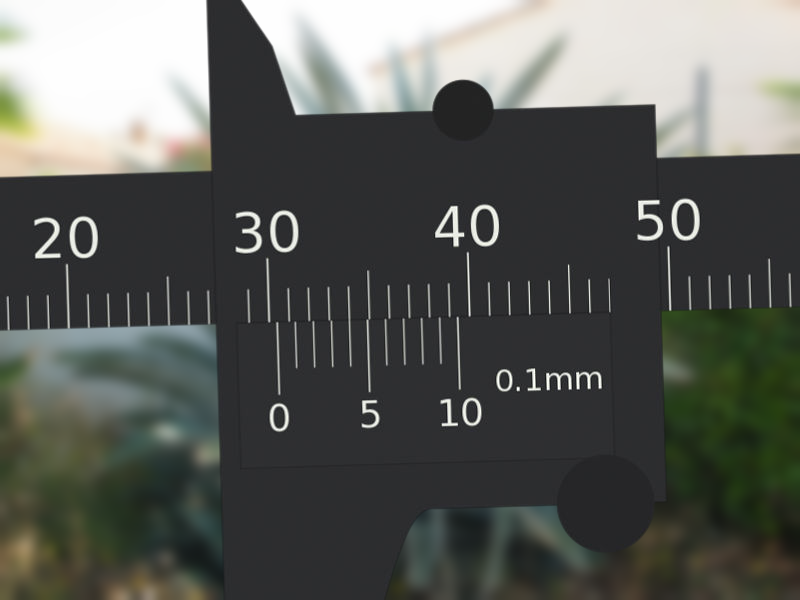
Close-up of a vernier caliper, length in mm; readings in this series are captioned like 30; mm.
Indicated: 30.4; mm
